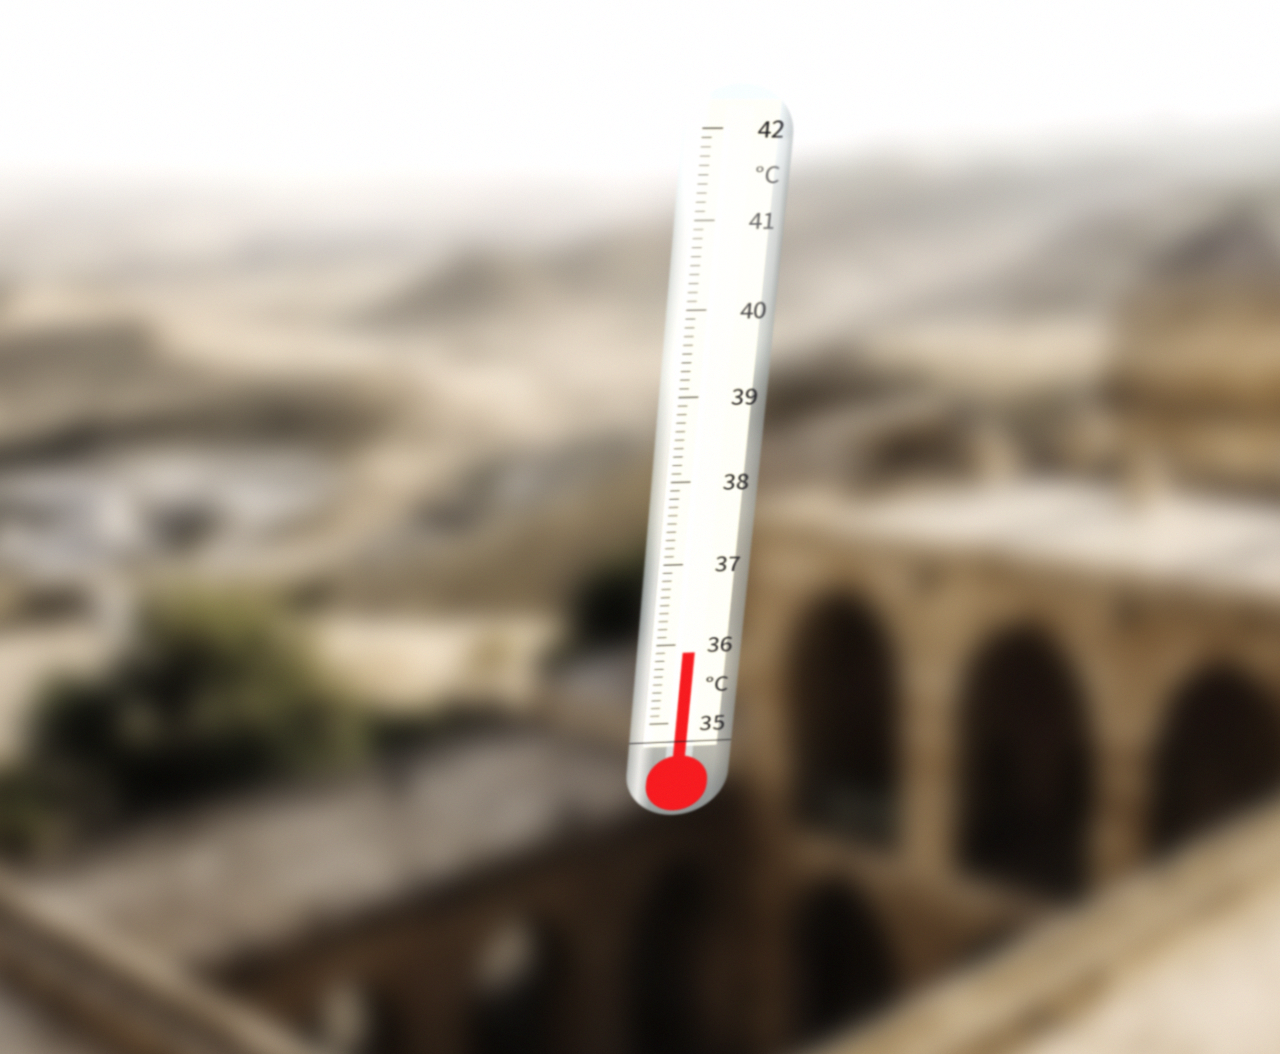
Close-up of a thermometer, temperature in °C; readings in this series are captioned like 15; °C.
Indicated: 35.9; °C
